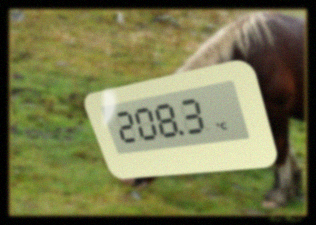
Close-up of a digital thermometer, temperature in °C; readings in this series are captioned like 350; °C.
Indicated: 208.3; °C
